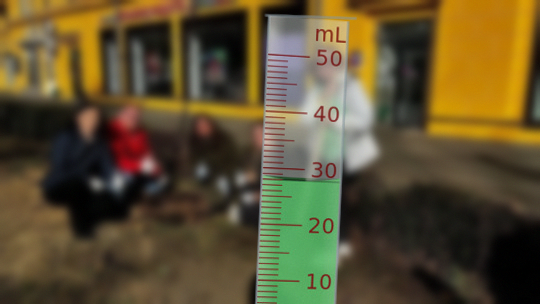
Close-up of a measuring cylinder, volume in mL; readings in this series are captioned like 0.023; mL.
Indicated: 28; mL
